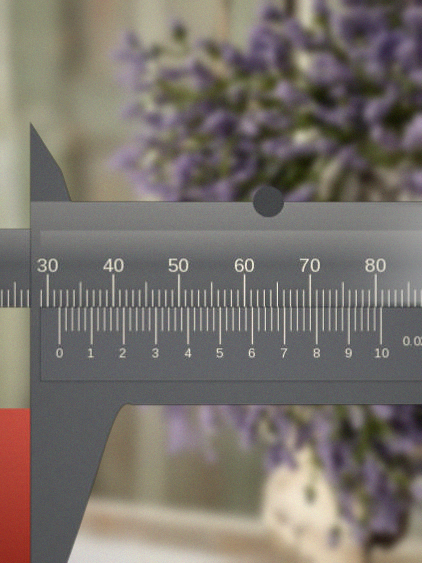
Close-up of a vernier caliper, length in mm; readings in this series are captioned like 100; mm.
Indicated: 31.8; mm
